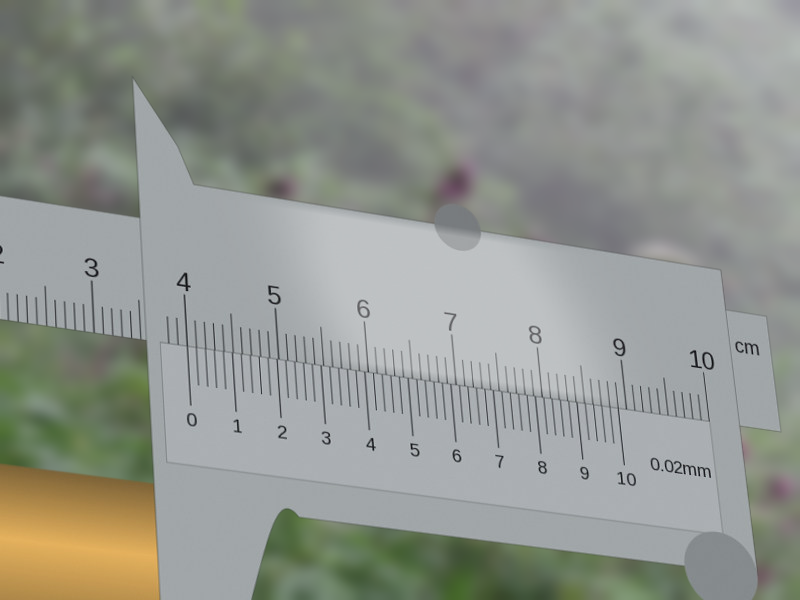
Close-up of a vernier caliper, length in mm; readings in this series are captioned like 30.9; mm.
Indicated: 40.0; mm
